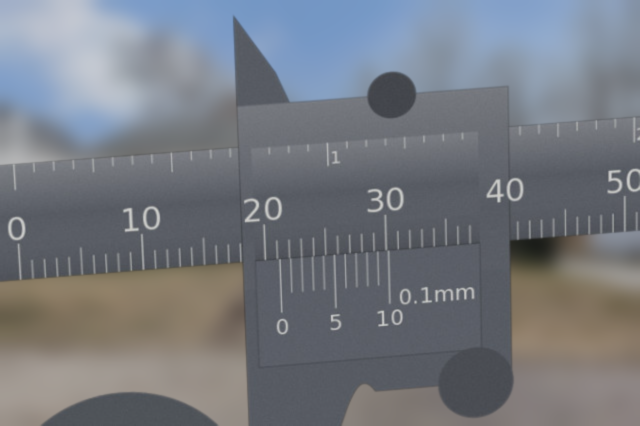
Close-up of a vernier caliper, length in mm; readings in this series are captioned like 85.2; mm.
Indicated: 21.2; mm
